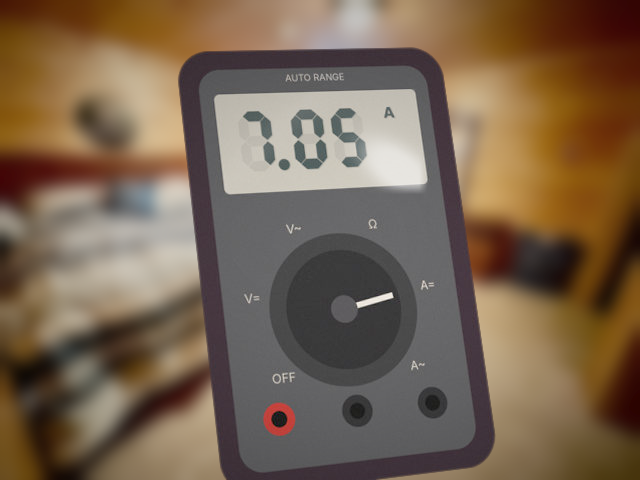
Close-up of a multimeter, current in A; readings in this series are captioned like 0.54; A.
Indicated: 7.05; A
